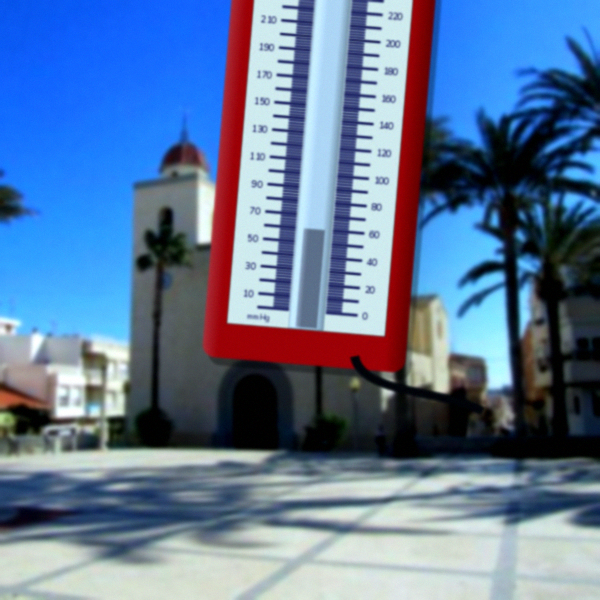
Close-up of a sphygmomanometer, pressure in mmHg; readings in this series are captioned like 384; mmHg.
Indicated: 60; mmHg
